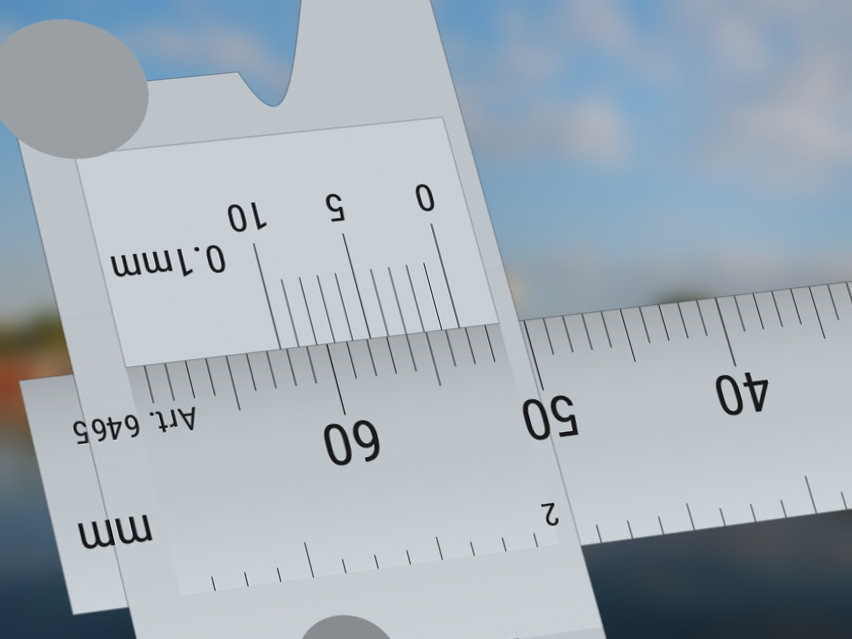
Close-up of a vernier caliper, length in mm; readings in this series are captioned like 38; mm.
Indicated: 53.3; mm
